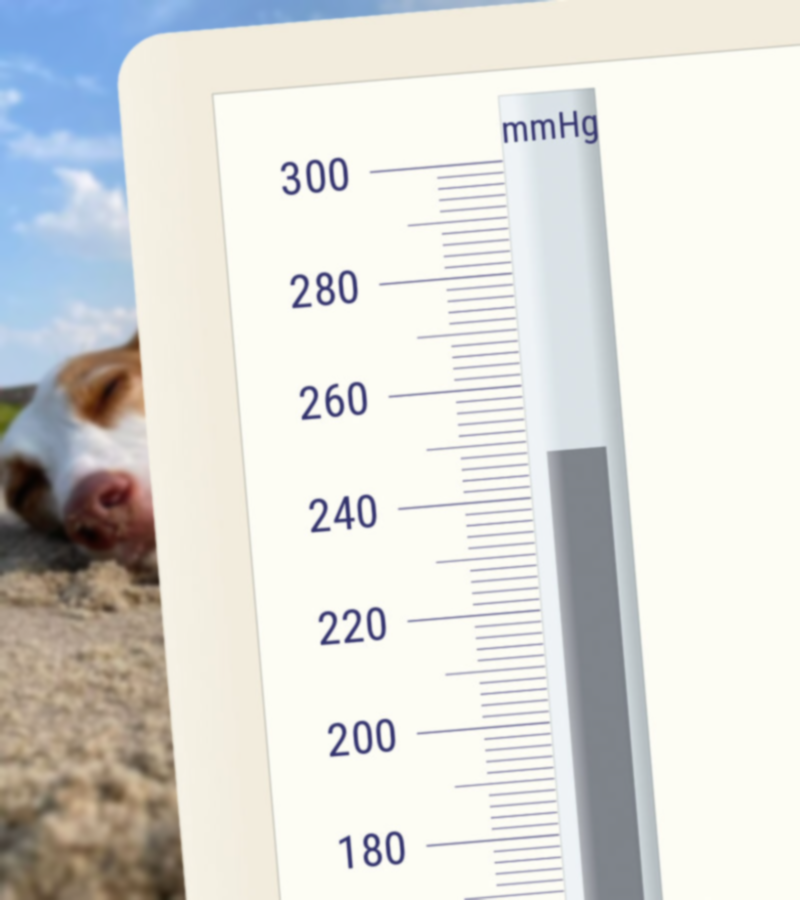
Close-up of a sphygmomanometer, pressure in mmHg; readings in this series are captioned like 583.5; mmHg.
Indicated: 248; mmHg
